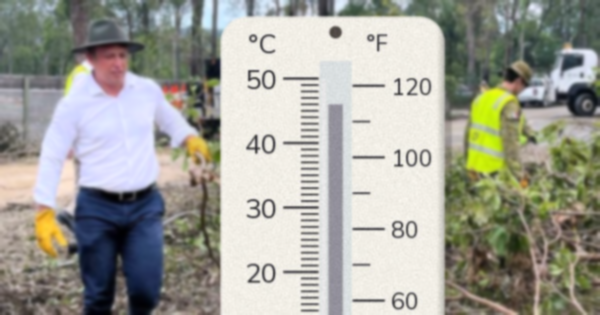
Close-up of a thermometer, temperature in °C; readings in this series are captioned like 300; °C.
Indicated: 46; °C
